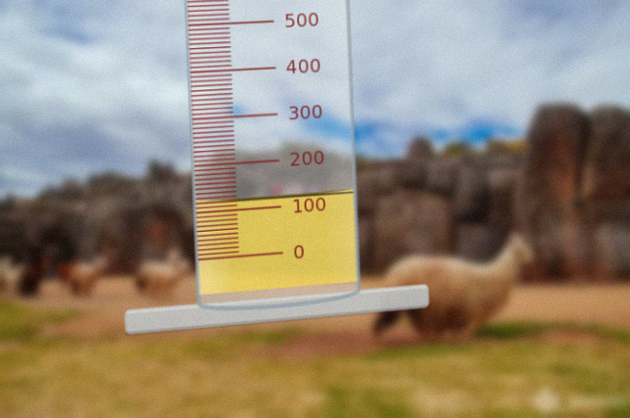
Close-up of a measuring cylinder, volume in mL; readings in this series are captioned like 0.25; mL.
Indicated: 120; mL
